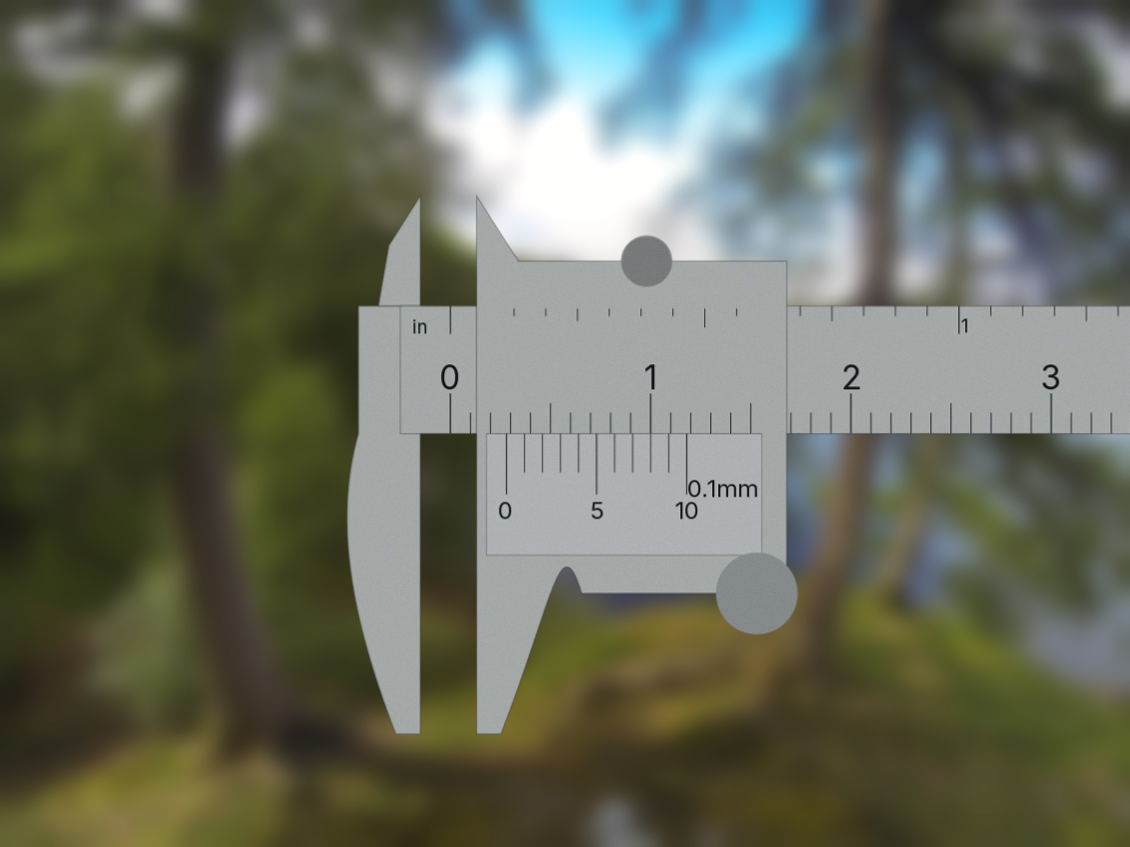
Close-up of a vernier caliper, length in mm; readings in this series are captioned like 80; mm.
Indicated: 2.8; mm
